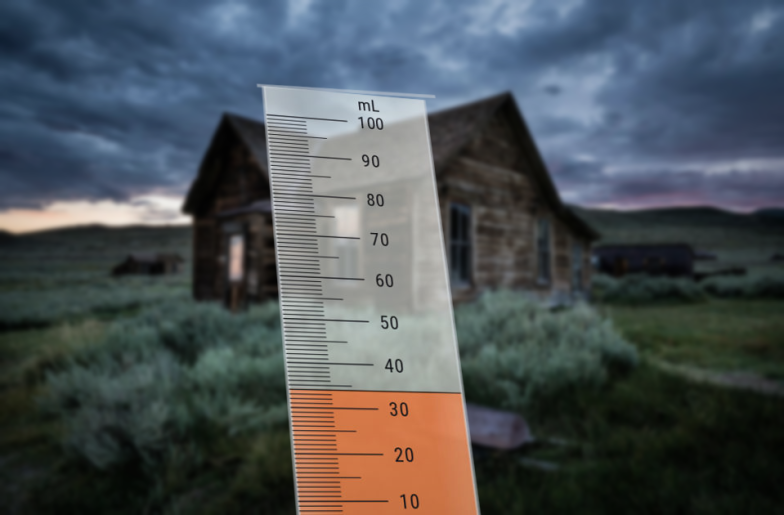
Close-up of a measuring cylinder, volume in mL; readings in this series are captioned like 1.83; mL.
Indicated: 34; mL
